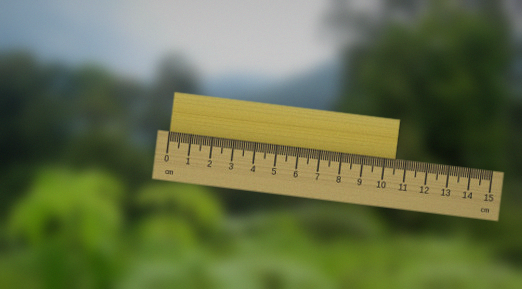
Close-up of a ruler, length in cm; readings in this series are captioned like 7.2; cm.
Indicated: 10.5; cm
